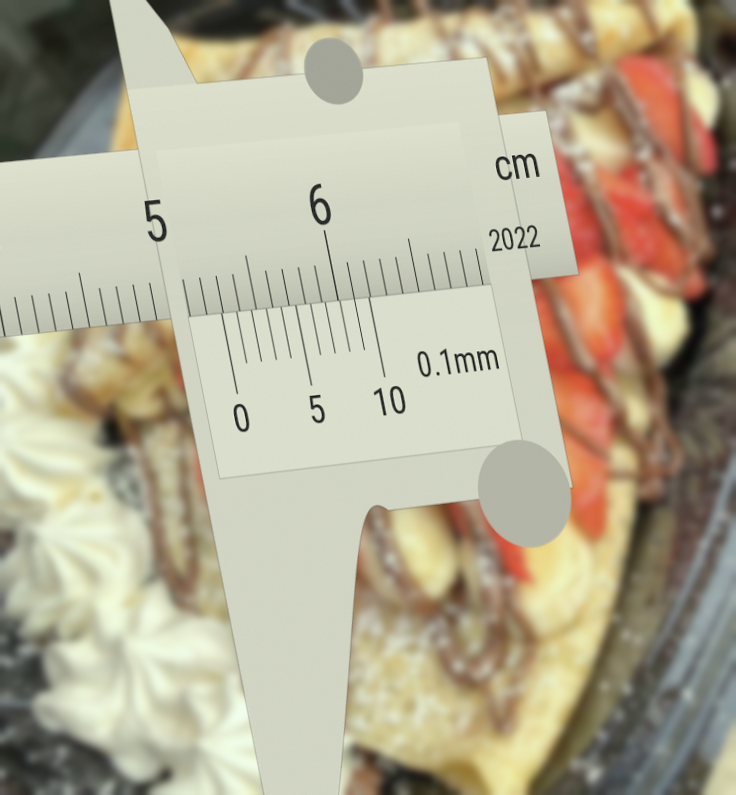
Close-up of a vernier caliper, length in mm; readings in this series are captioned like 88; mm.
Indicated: 52.9; mm
